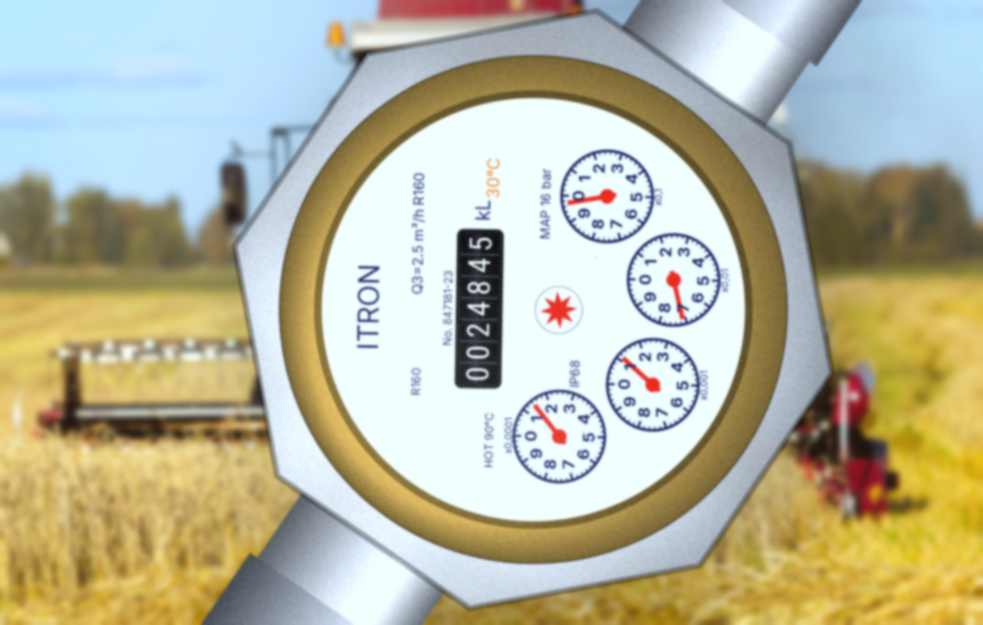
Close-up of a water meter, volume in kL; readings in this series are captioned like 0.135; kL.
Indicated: 24844.9711; kL
